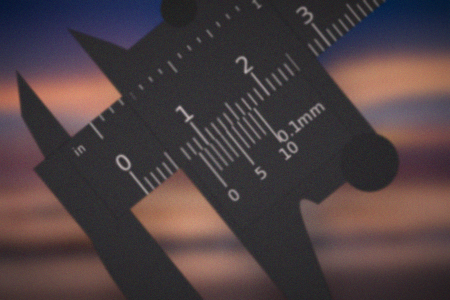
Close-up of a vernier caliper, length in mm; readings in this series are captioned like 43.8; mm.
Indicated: 8.4; mm
